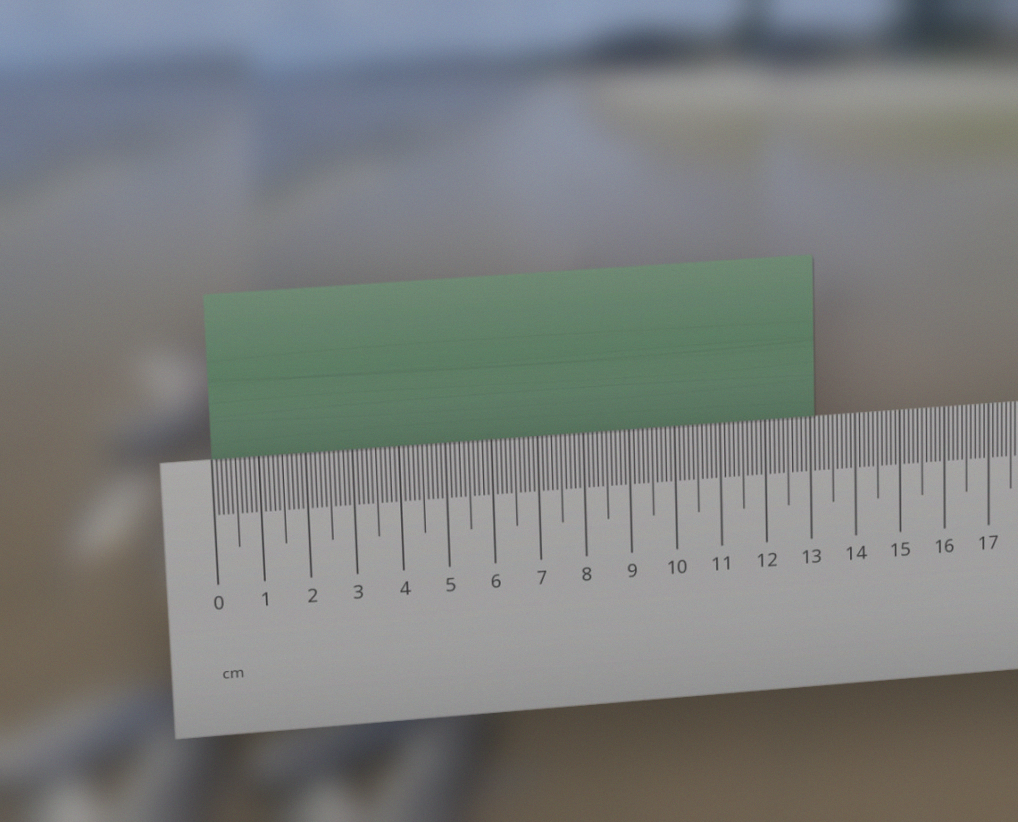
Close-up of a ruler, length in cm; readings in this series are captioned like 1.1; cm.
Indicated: 13.1; cm
